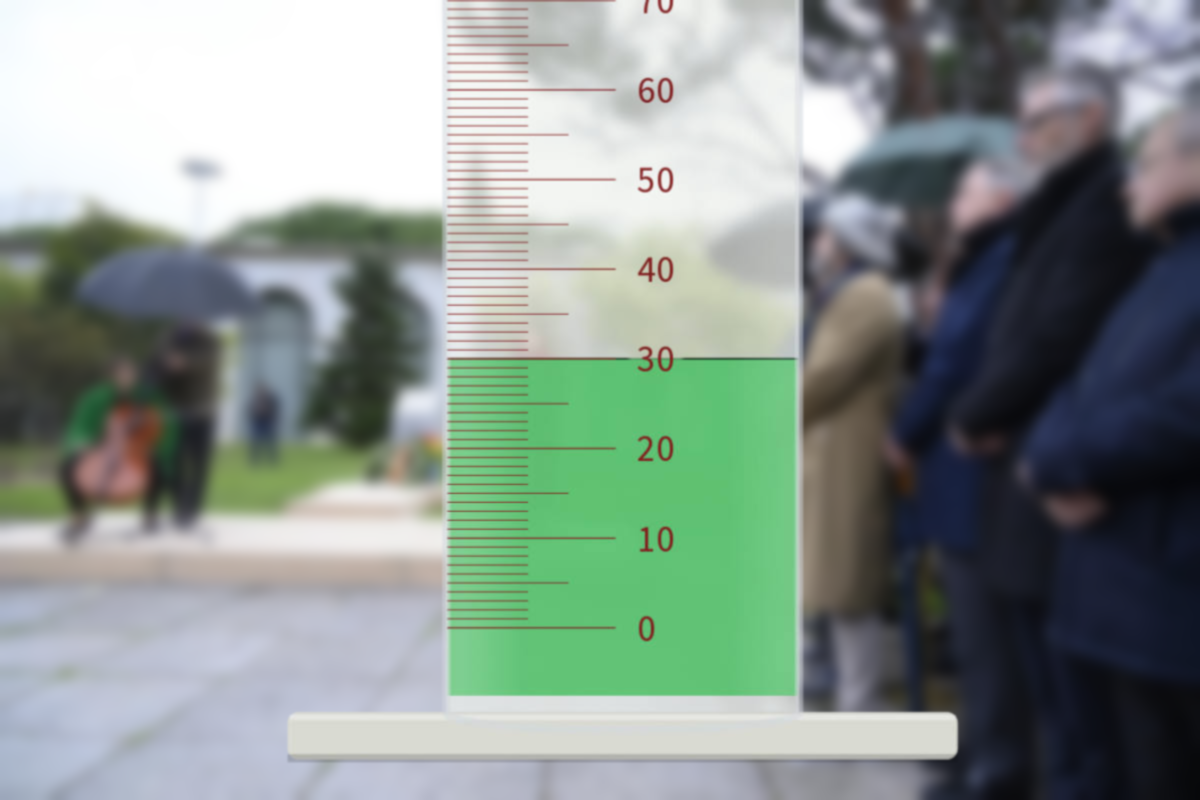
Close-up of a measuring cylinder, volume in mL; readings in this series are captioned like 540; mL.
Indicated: 30; mL
